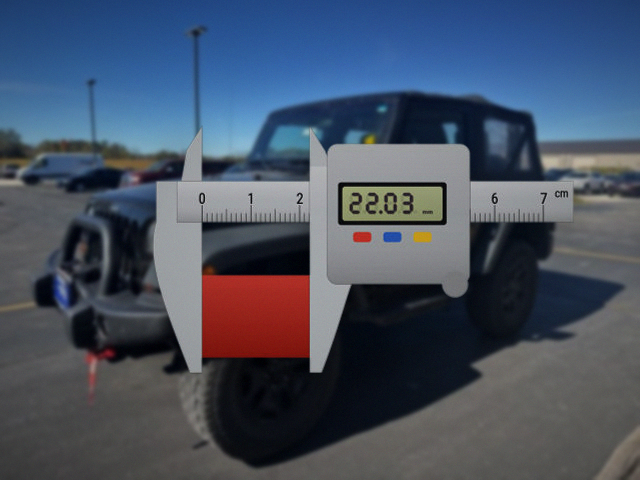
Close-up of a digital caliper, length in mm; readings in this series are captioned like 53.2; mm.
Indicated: 22.03; mm
